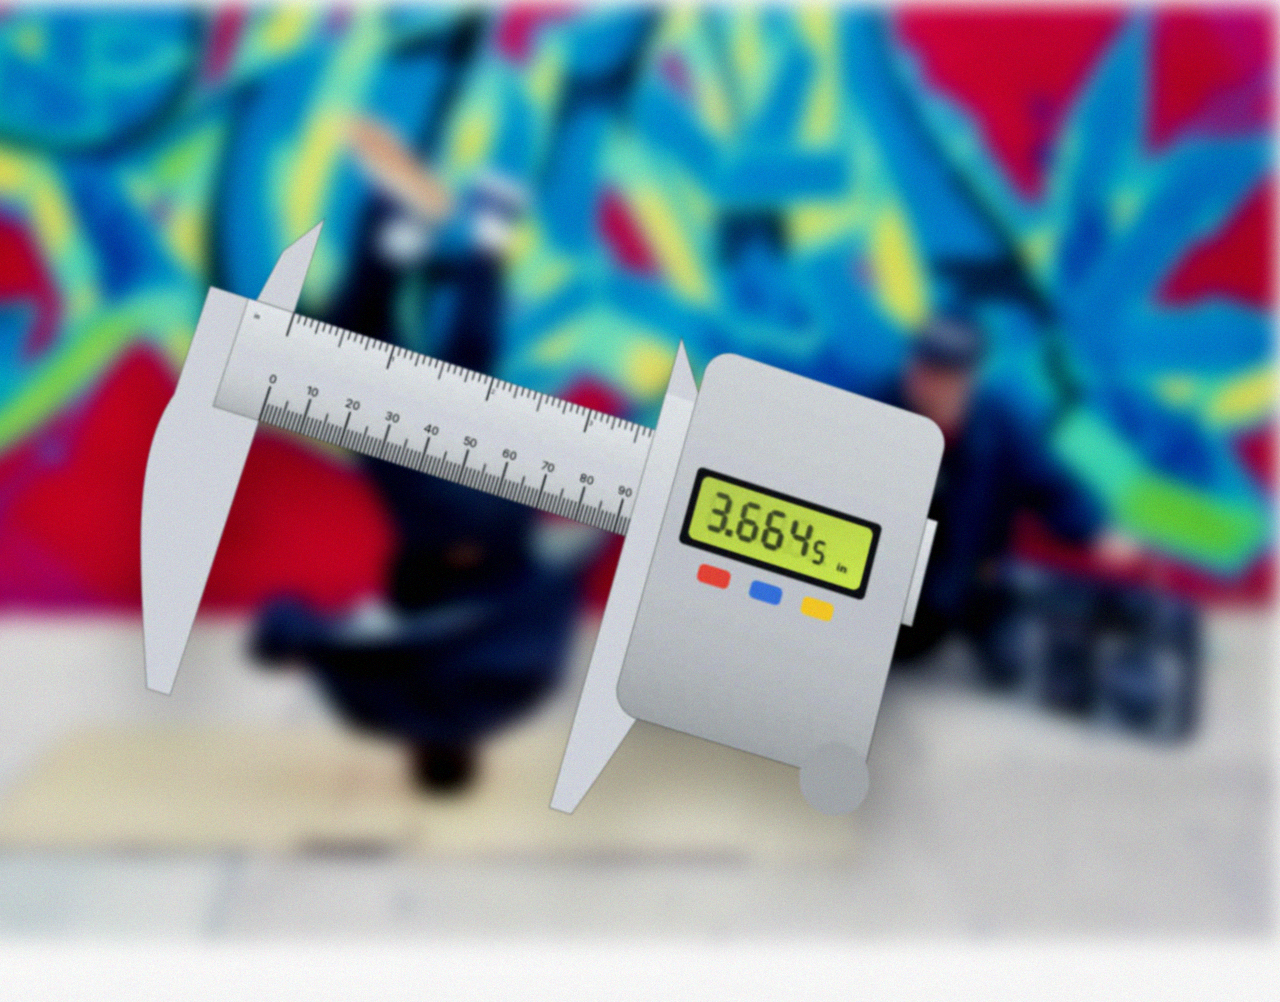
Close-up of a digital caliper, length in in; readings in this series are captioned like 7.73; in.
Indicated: 3.6645; in
